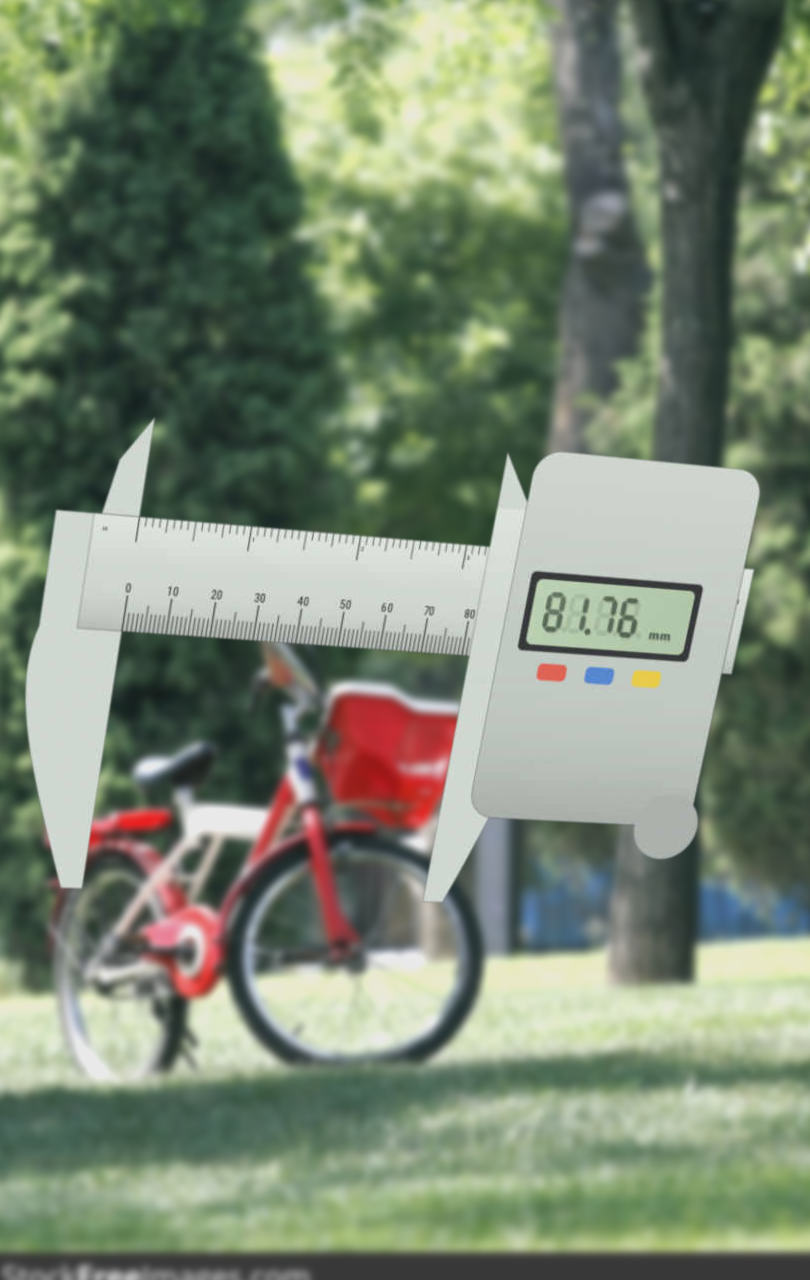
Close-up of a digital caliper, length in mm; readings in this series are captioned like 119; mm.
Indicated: 81.76; mm
